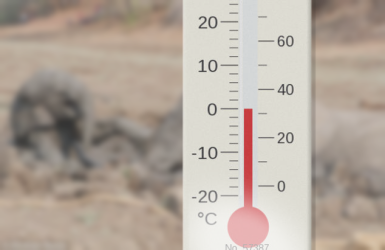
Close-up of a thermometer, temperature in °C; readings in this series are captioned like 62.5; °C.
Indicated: 0; °C
